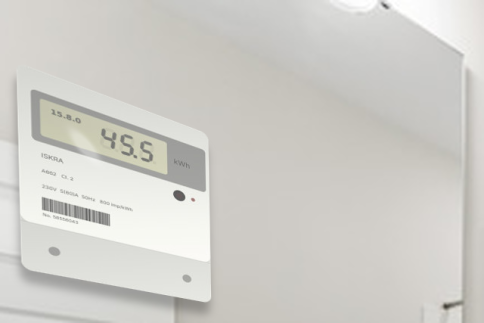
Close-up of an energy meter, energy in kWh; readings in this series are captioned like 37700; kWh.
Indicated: 45.5; kWh
